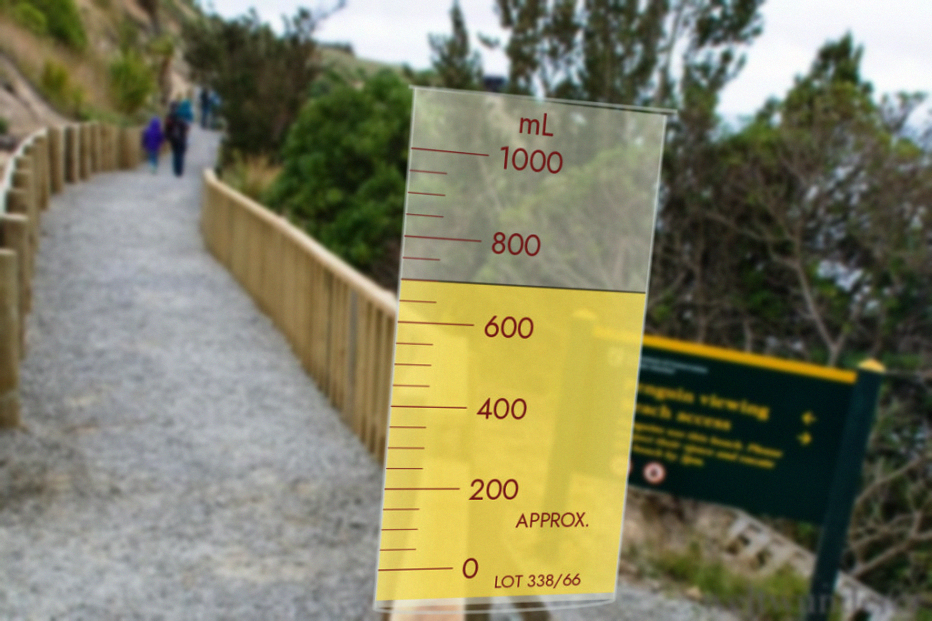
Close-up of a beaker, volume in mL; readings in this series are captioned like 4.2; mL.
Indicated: 700; mL
